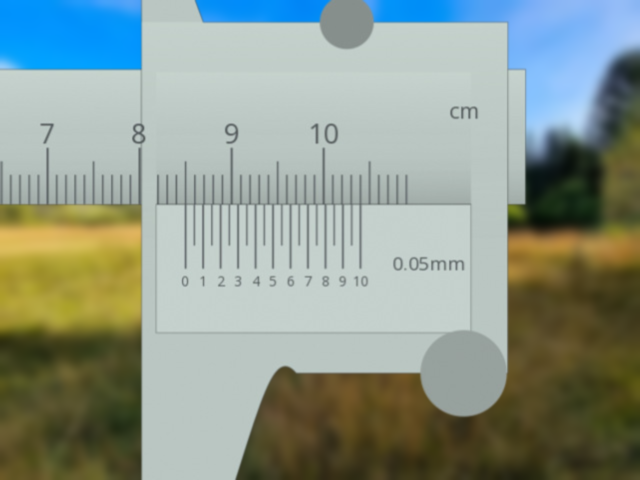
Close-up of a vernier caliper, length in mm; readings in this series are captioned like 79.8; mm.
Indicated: 85.0; mm
